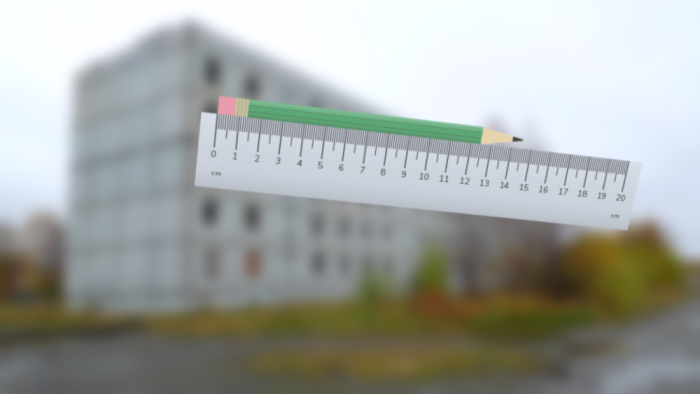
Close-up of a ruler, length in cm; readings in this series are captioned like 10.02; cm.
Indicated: 14.5; cm
